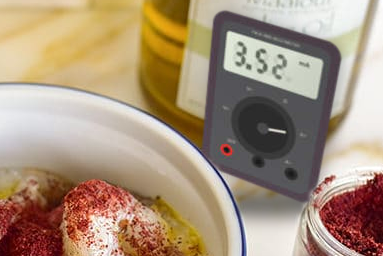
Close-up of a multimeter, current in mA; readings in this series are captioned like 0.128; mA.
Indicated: 3.52; mA
